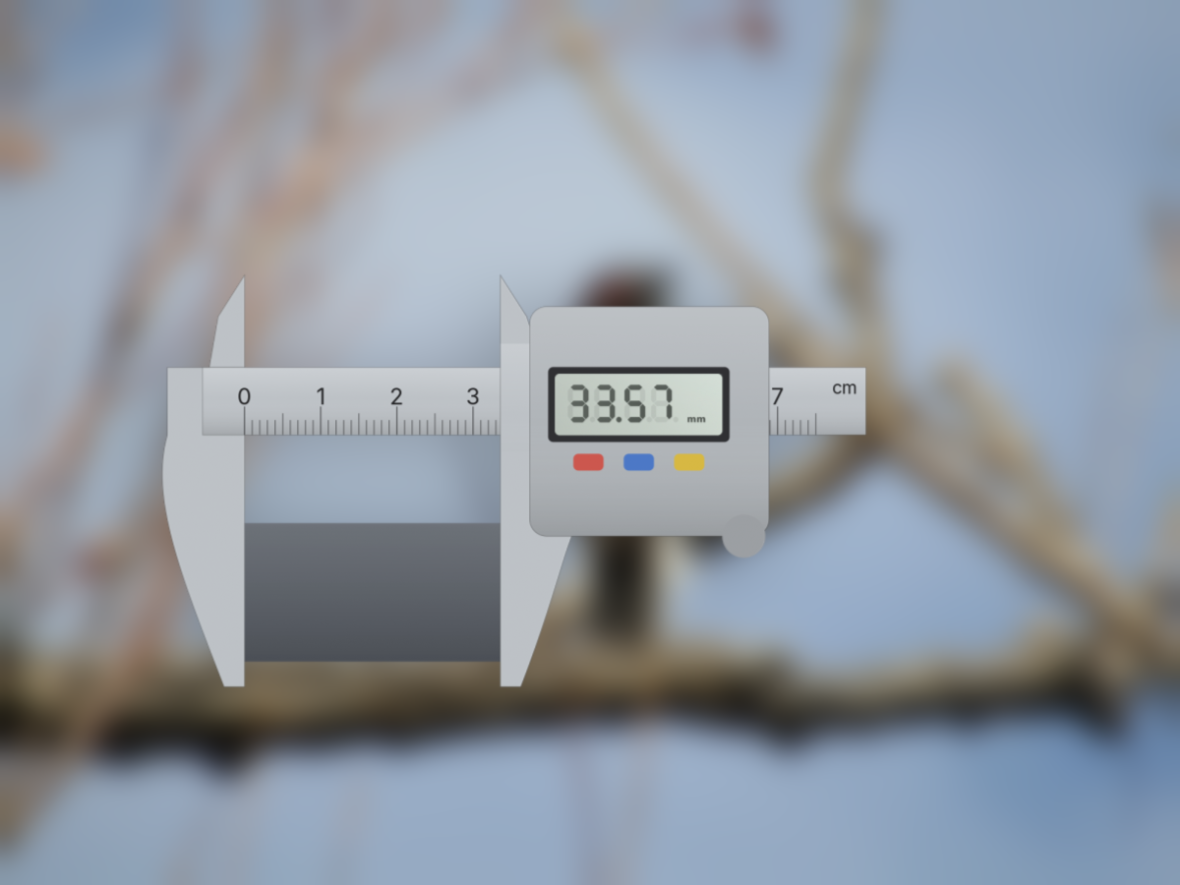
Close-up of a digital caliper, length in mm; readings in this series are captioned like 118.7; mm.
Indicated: 33.57; mm
